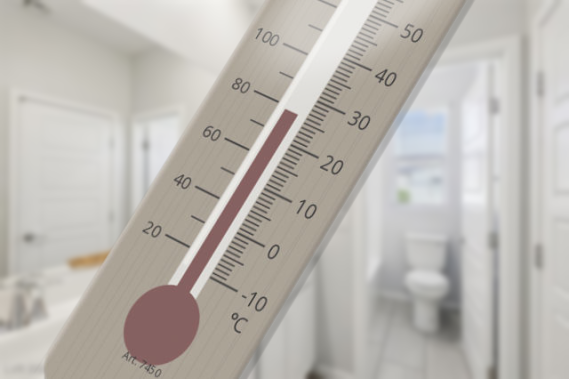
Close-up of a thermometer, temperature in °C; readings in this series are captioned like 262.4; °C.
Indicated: 26; °C
